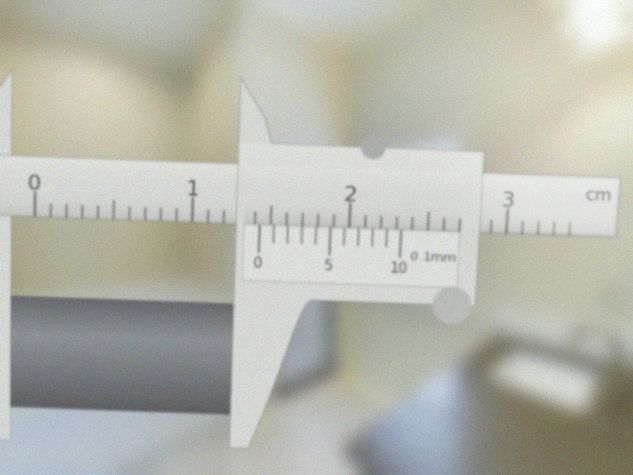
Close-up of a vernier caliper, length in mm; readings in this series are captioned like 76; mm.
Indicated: 14.3; mm
